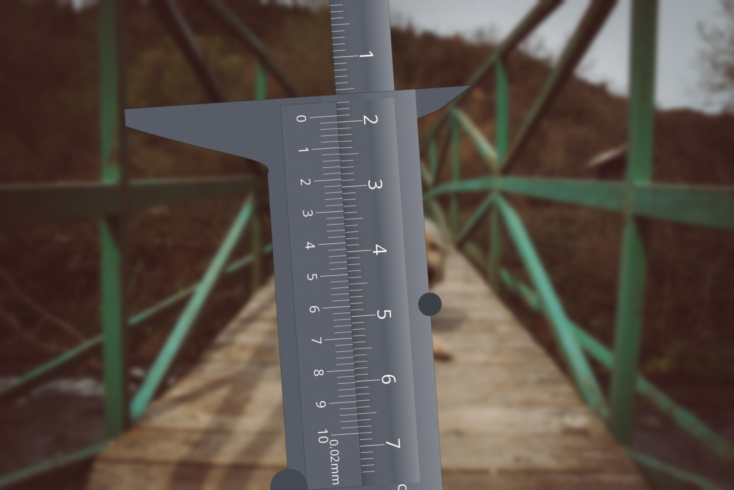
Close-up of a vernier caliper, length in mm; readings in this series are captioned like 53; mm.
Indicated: 19.0; mm
